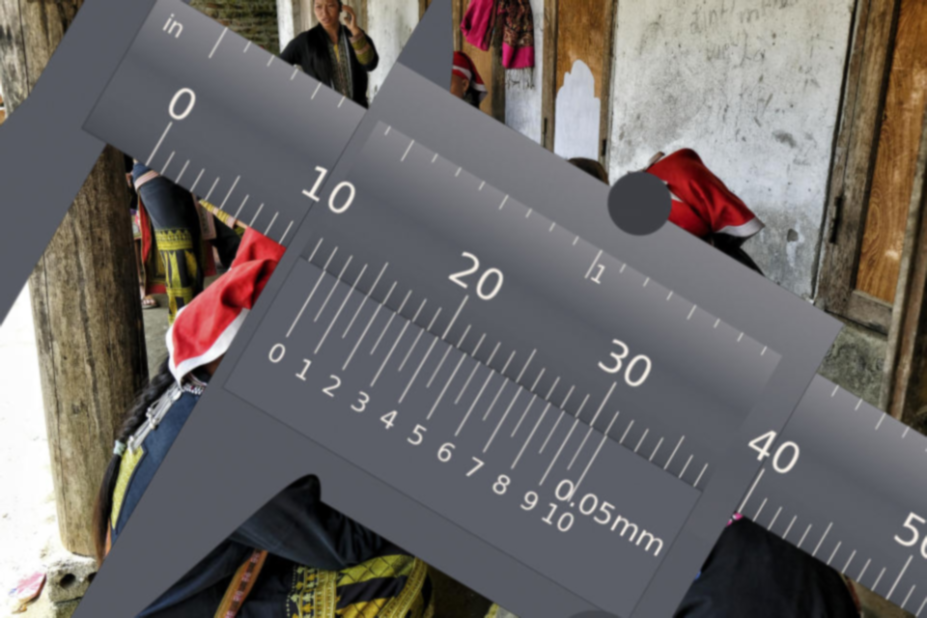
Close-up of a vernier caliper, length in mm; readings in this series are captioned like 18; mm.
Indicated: 12.1; mm
